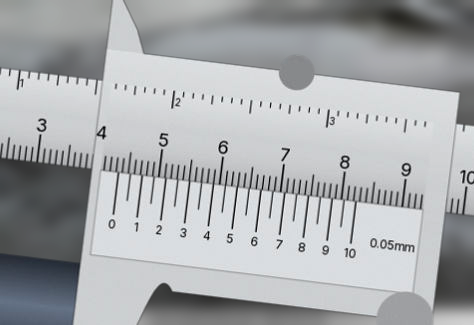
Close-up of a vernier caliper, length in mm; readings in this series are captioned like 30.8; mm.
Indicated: 43.4; mm
